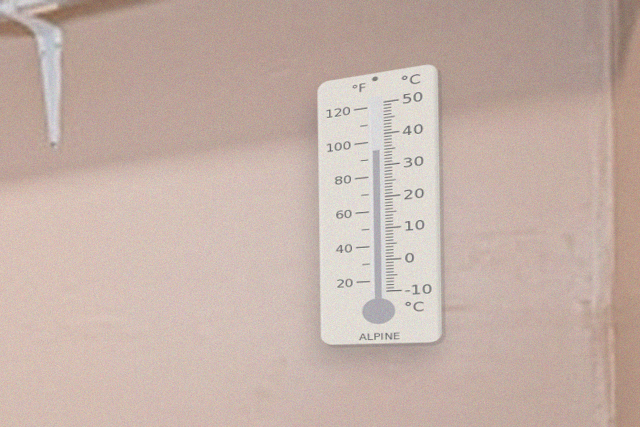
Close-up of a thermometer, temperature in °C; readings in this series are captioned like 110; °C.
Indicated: 35; °C
